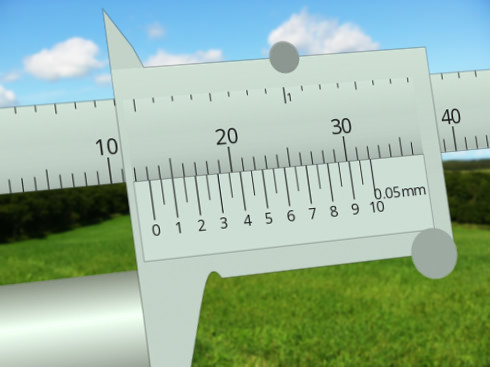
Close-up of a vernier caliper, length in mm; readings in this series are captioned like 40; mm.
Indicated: 13.1; mm
